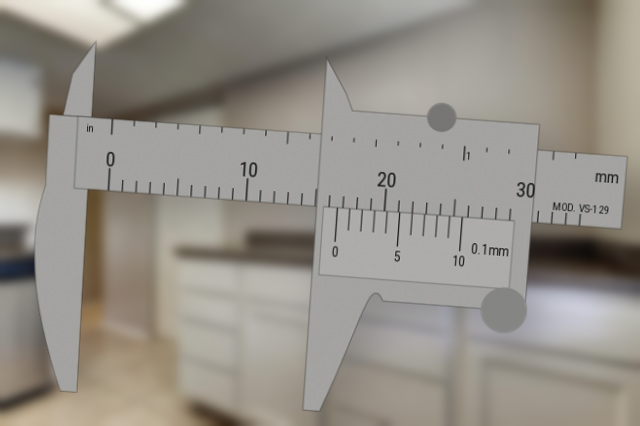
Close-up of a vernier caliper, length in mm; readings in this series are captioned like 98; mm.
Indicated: 16.6; mm
